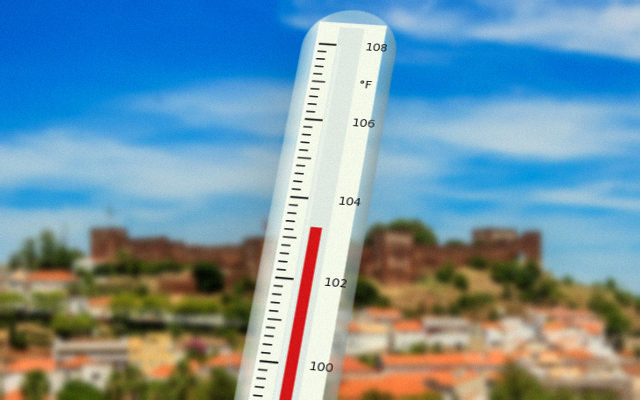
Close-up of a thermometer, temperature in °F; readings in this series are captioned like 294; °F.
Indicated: 103.3; °F
